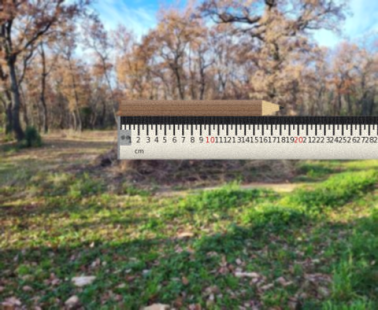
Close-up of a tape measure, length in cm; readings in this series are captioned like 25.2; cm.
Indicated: 18.5; cm
